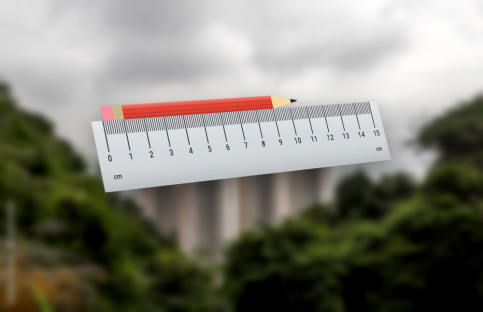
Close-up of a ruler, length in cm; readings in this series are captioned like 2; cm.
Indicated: 10.5; cm
